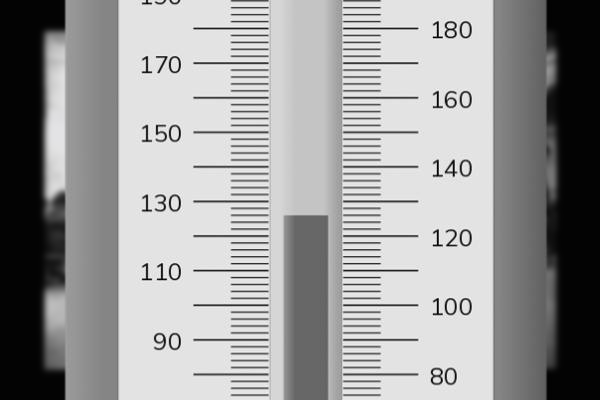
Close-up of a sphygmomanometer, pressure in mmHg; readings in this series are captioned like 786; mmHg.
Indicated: 126; mmHg
